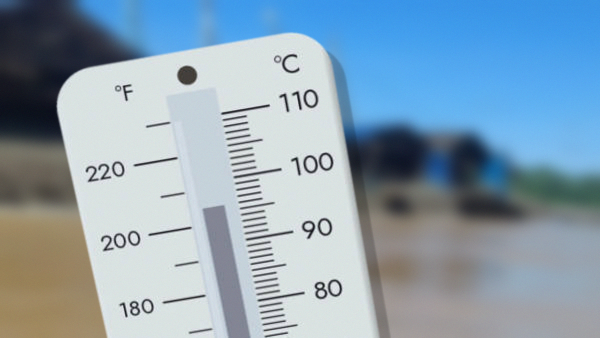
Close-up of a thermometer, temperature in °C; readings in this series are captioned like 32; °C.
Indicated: 96; °C
